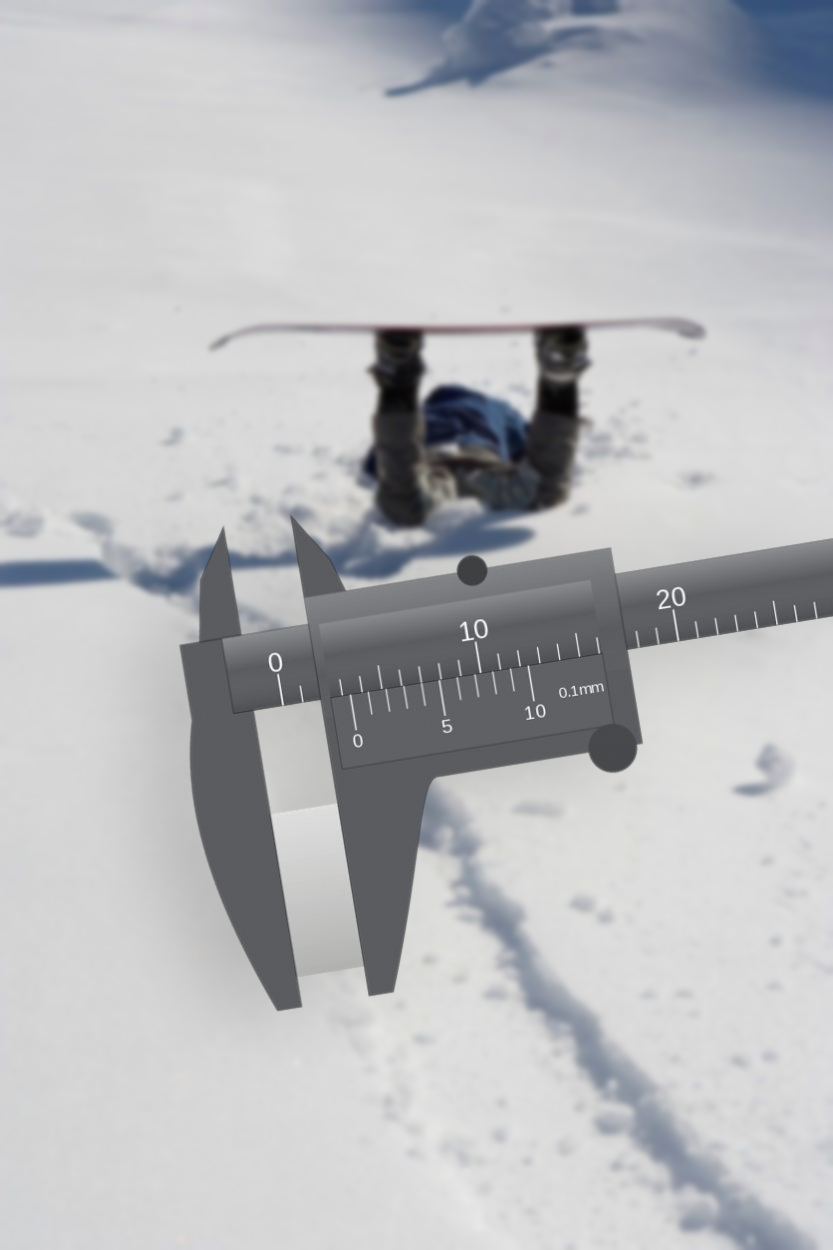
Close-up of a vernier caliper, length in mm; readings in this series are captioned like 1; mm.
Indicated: 3.4; mm
